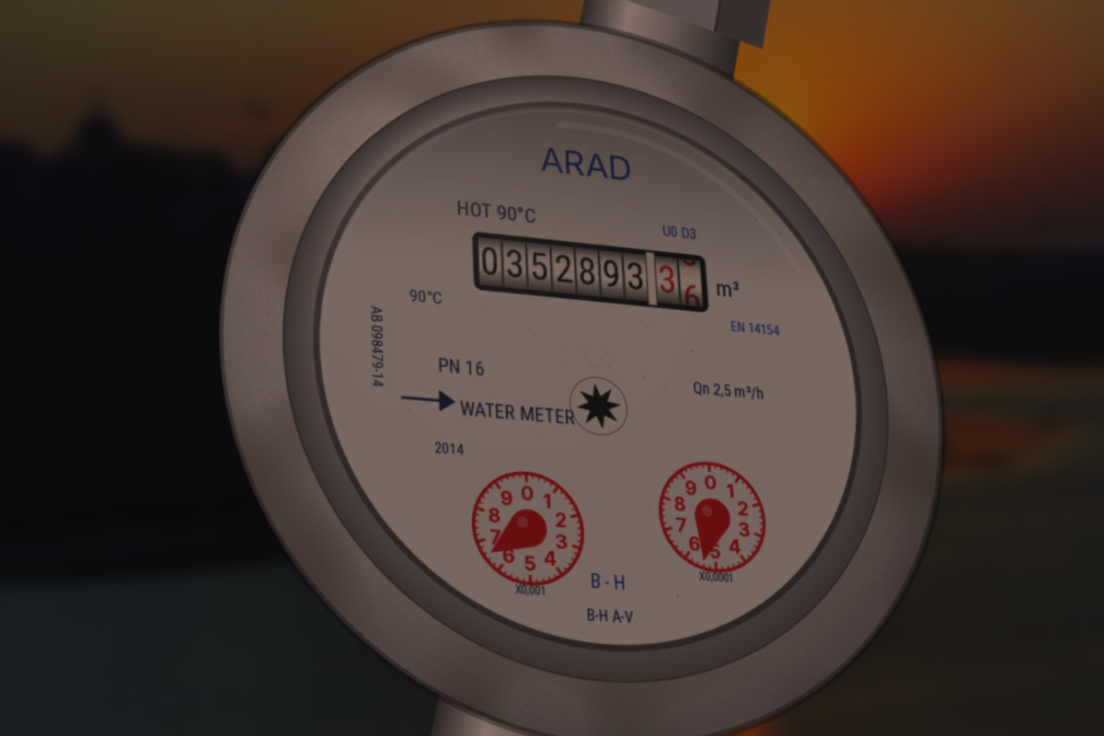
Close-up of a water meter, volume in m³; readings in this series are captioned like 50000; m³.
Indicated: 352893.3565; m³
